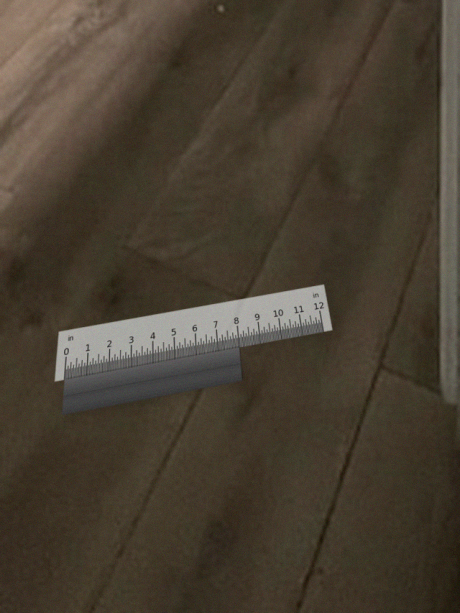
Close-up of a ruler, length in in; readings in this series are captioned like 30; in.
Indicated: 8; in
